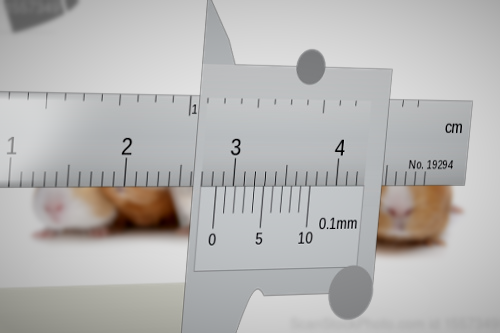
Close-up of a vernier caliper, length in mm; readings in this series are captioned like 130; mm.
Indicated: 28.4; mm
